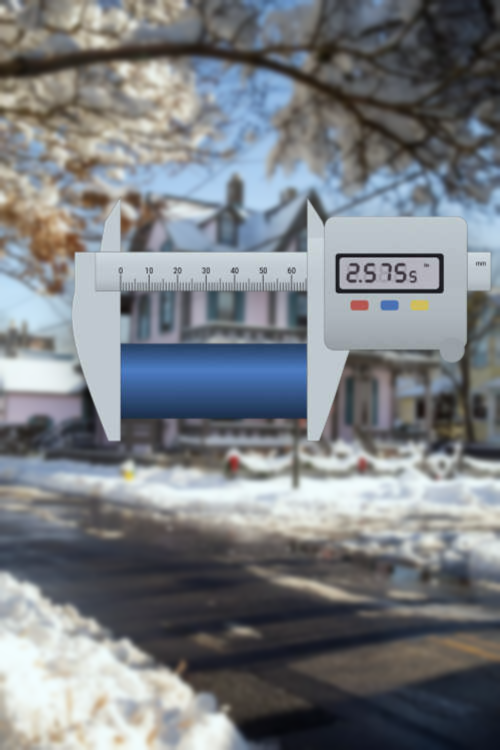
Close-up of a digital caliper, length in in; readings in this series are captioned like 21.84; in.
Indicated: 2.5755; in
